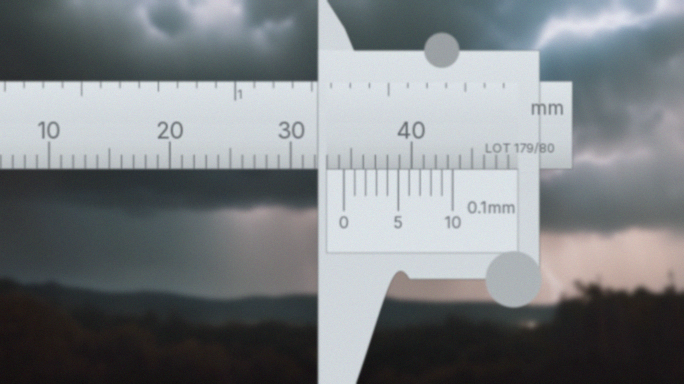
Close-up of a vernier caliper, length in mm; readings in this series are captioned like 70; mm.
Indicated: 34.4; mm
